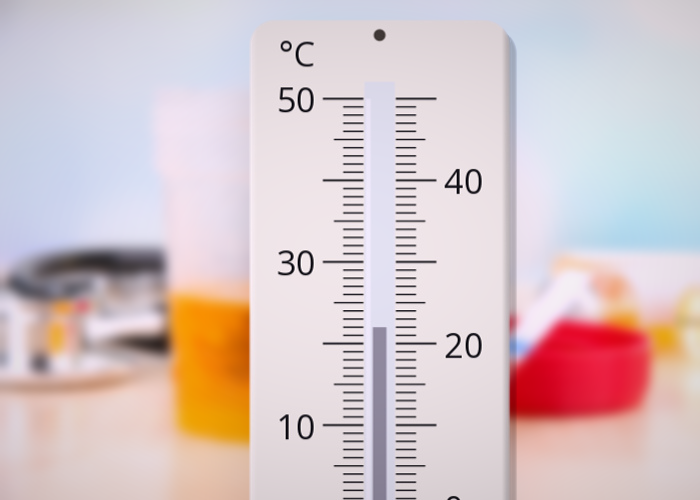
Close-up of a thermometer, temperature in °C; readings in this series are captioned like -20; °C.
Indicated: 22; °C
